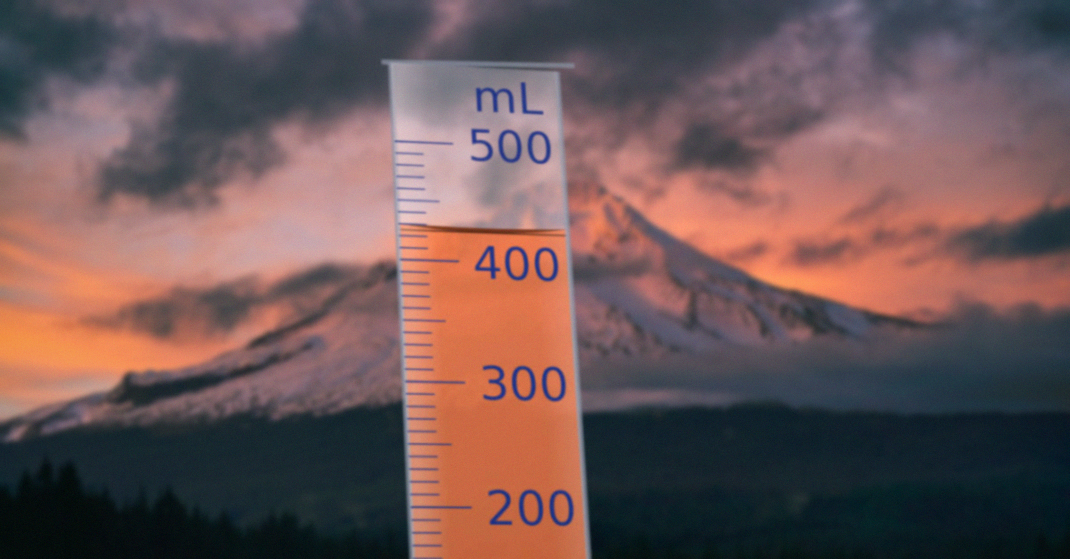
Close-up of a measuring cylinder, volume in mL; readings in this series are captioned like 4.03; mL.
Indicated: 425; mL
